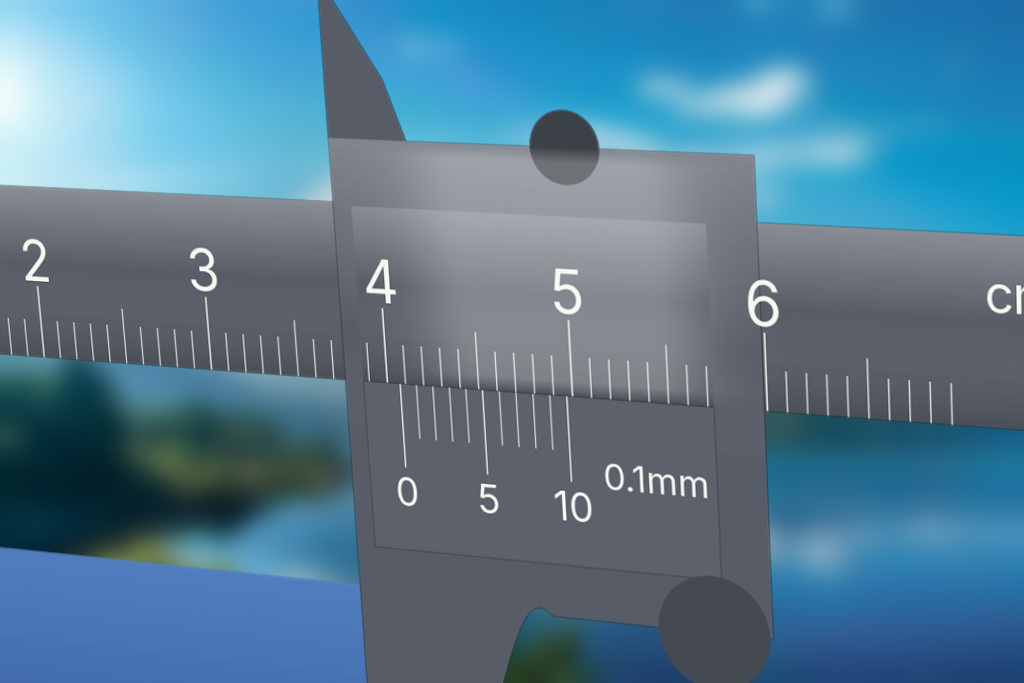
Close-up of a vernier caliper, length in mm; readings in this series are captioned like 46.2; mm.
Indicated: 40.7; mm
